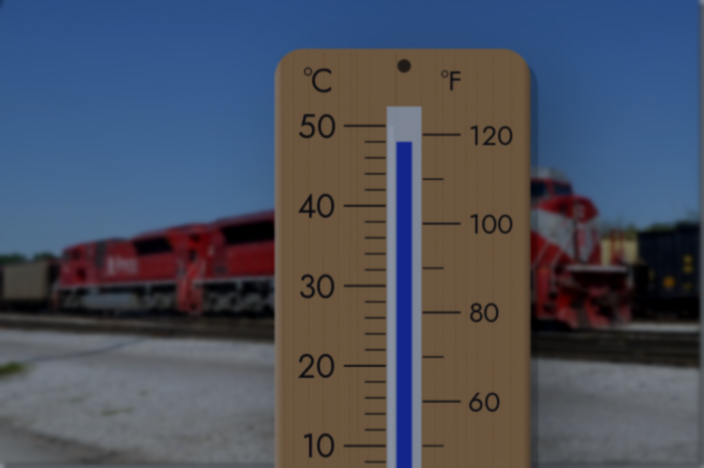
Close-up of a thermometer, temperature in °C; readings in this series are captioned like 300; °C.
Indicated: 48; °C
